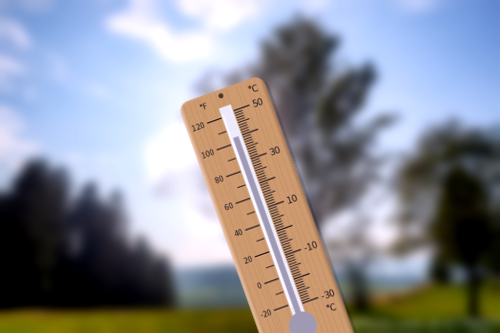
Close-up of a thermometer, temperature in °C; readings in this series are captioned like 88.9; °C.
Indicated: 40; °C
